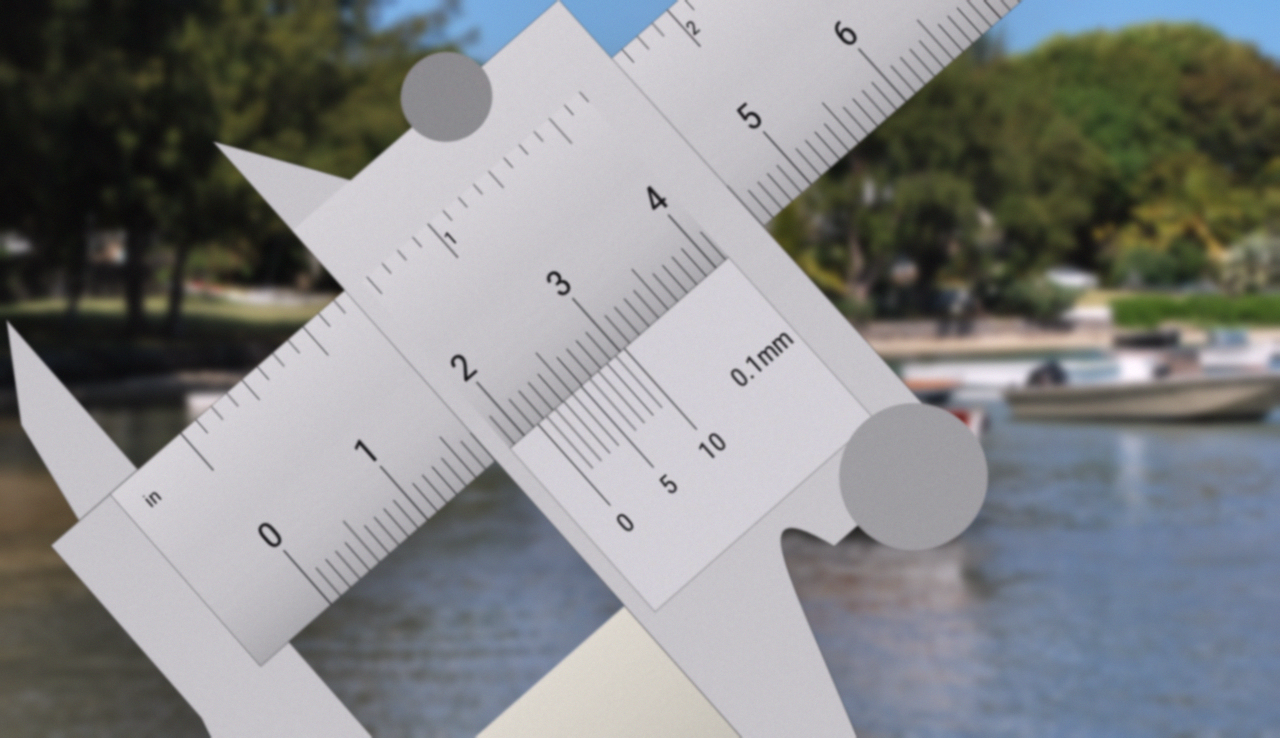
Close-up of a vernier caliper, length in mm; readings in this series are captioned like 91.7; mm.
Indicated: 21.4; mm
